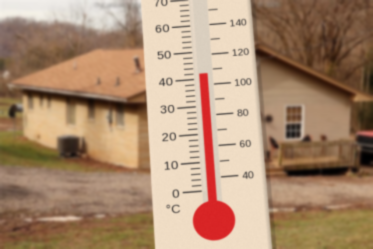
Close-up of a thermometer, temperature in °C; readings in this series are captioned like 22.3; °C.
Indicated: 42; °C
